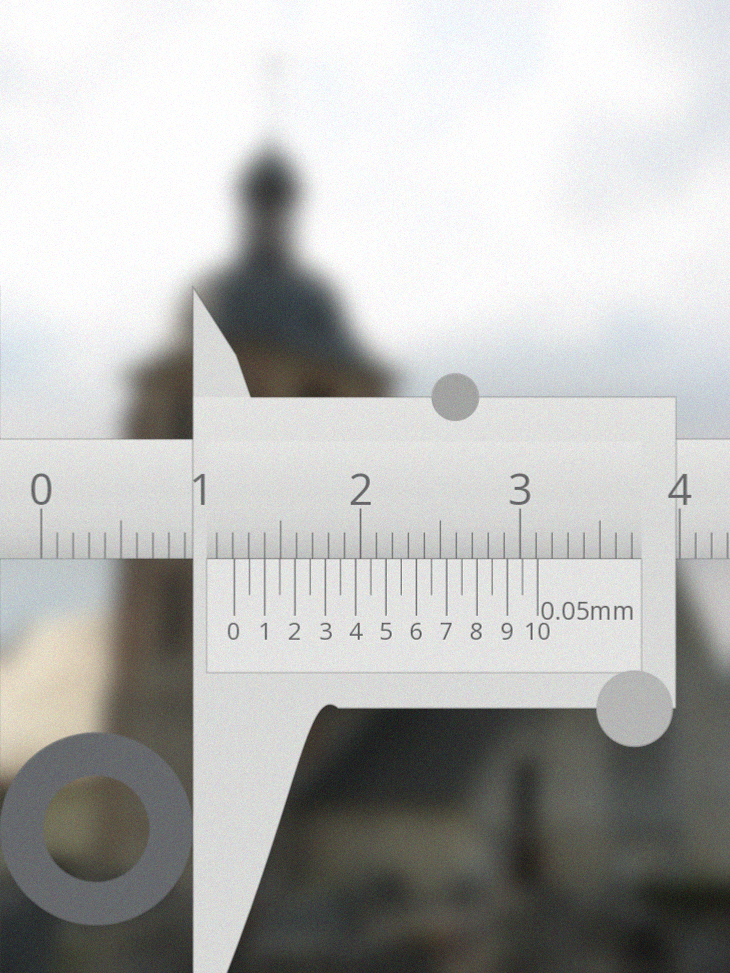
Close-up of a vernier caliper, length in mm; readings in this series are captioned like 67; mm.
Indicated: 12.1; mm
